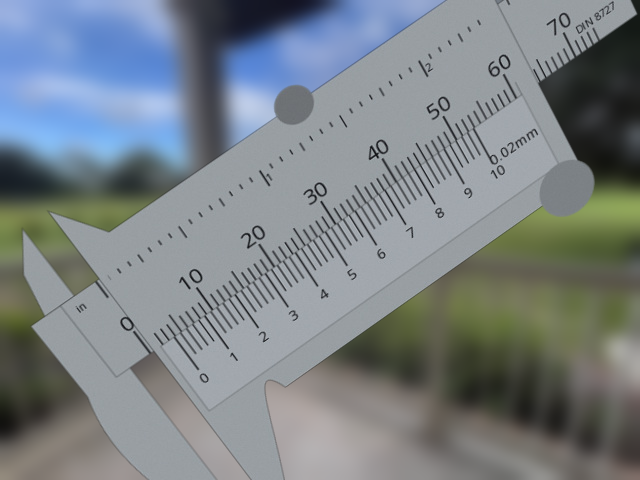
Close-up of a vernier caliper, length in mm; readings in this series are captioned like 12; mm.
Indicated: 3.8; mm
